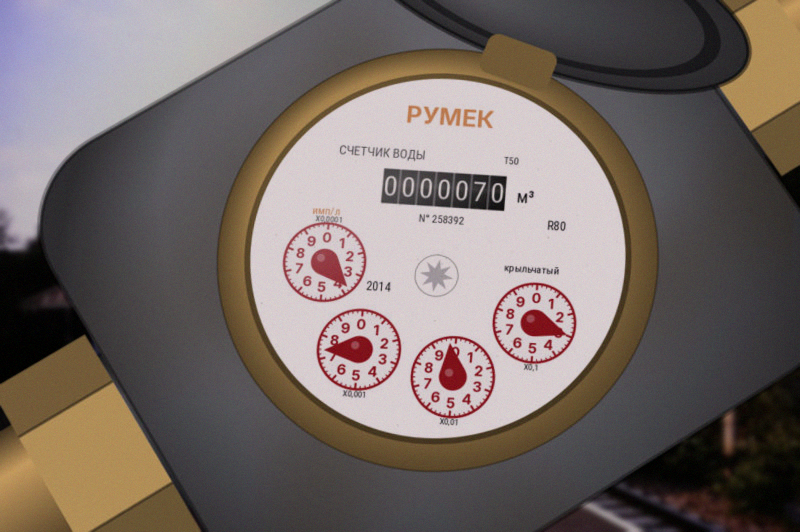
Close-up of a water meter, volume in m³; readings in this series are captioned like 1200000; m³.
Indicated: 70.2973; m³
